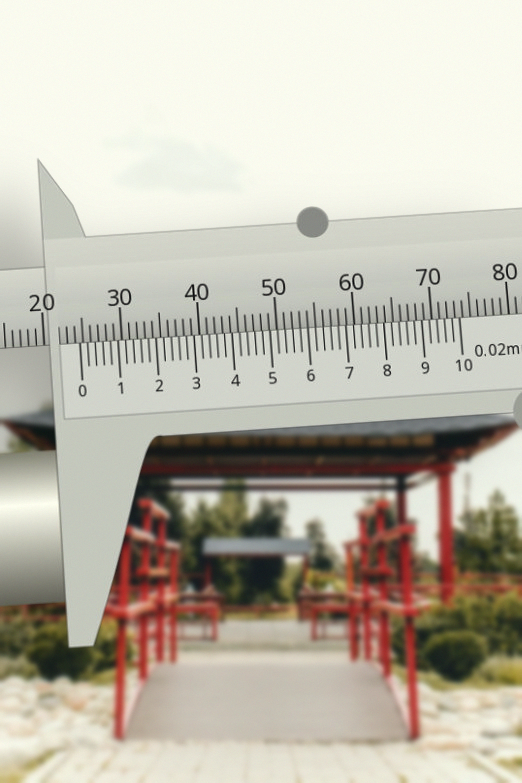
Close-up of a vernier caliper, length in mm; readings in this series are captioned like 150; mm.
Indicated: 24.6; mm
